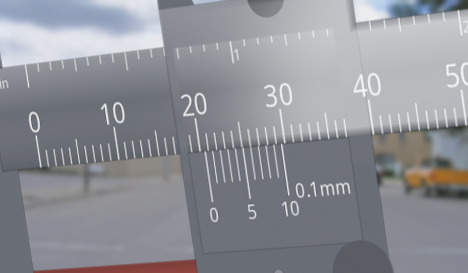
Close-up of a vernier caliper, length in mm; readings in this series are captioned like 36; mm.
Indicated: 20.6; mm
